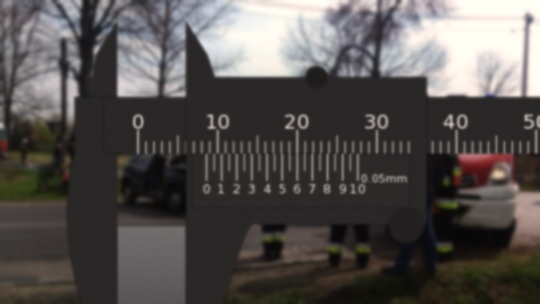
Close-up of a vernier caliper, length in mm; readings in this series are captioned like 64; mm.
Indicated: 8.6; mm
